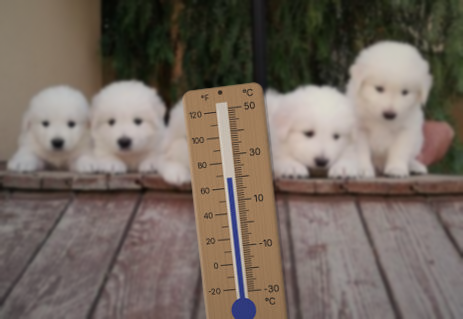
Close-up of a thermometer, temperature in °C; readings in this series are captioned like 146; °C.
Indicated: 20; °C
